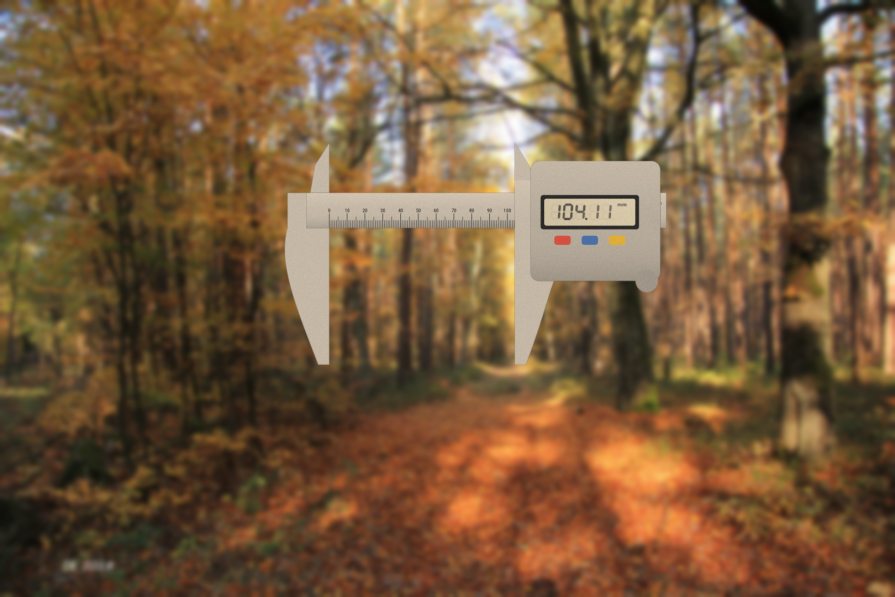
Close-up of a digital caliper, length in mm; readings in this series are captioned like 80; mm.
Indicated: 104.11; mm
